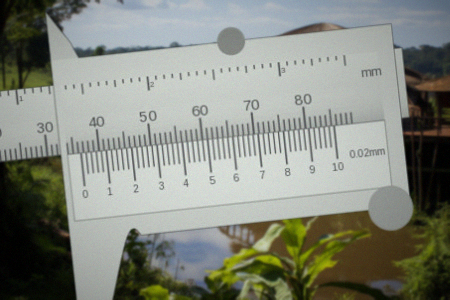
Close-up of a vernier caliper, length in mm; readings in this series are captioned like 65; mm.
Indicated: 36.5; mm
